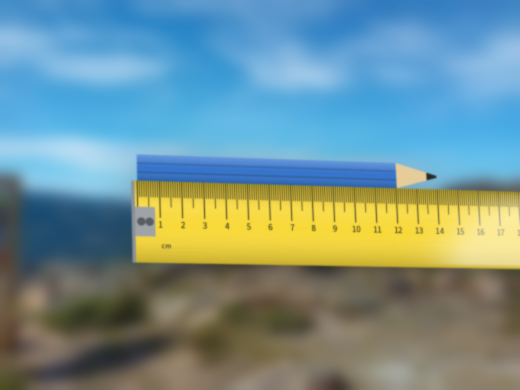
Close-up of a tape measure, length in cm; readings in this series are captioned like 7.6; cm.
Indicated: 14; cm
